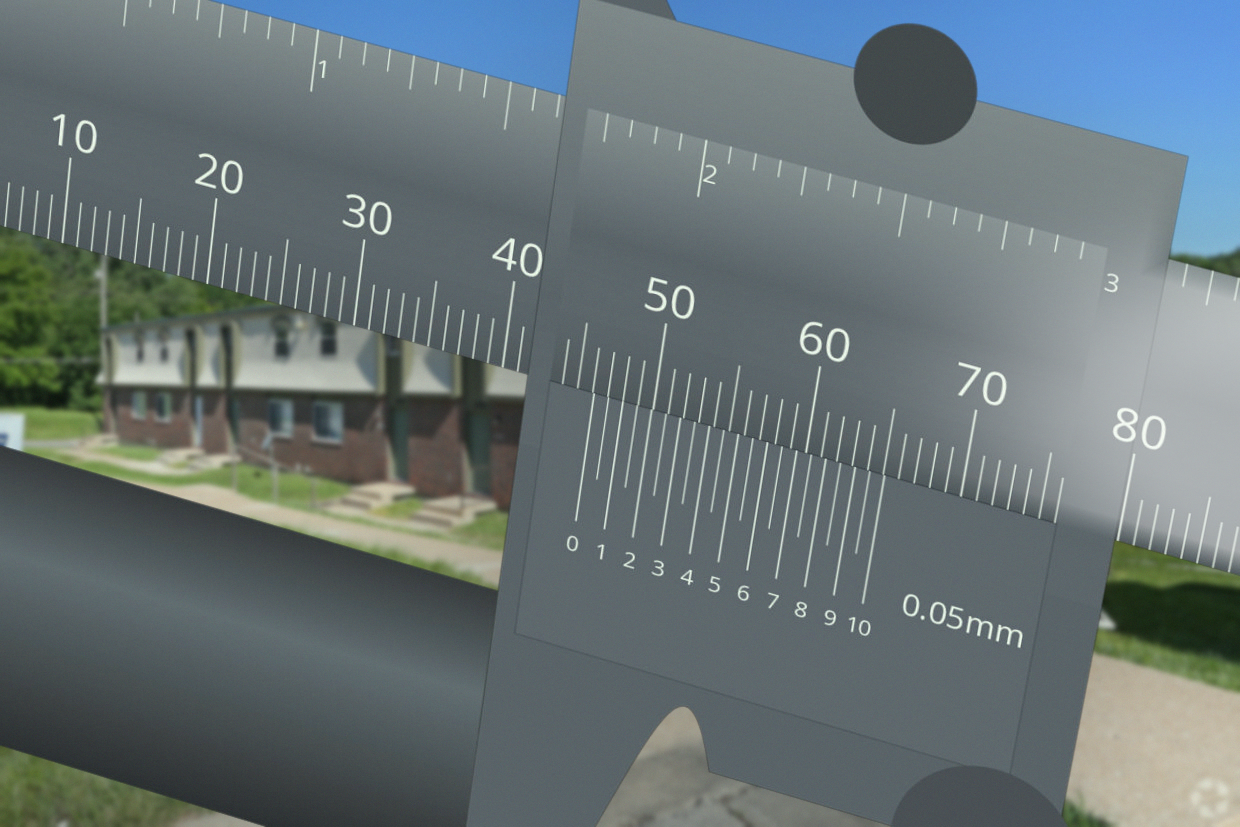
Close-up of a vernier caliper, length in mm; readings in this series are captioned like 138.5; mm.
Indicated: 46.1; mm
